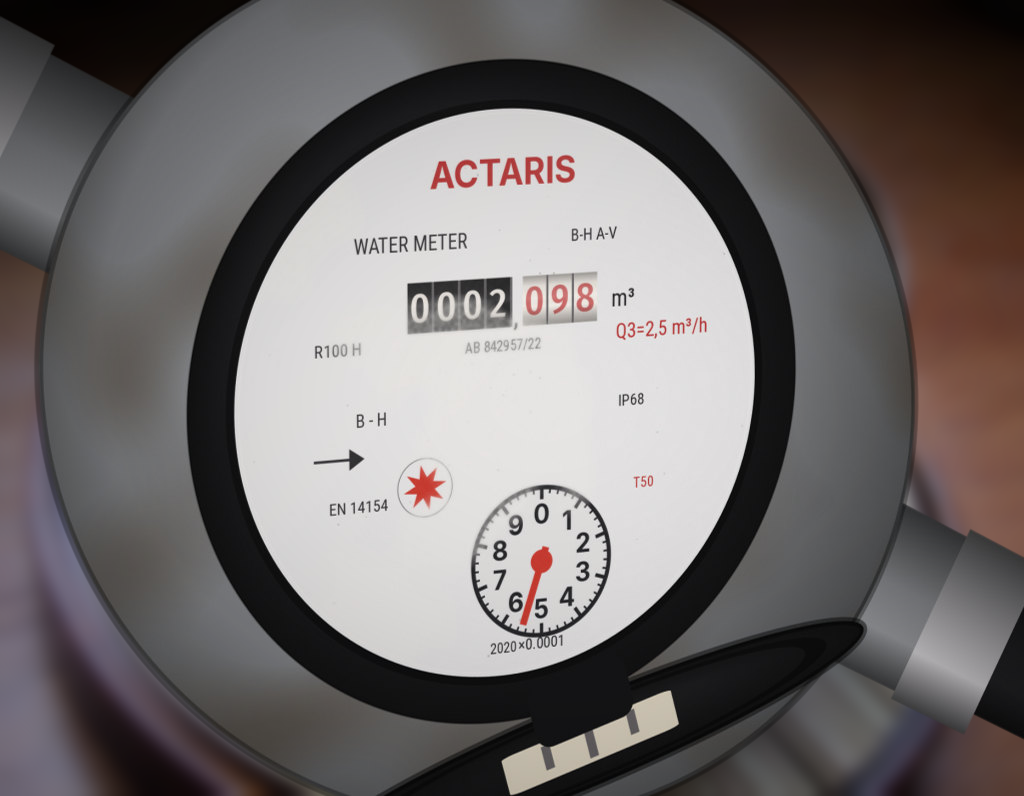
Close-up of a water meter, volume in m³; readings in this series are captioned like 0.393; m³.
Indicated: 2.0985; m³
